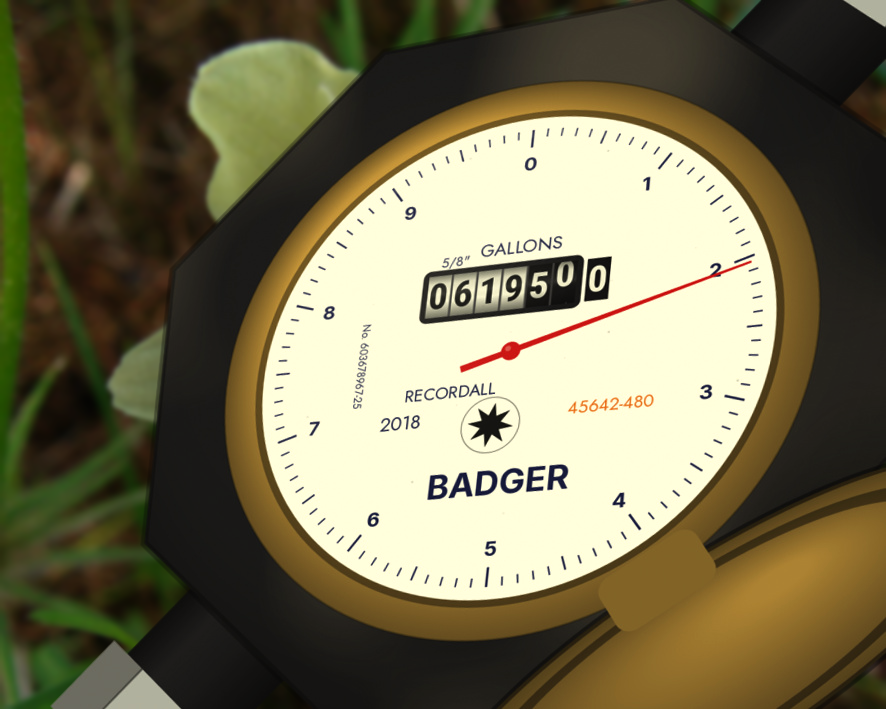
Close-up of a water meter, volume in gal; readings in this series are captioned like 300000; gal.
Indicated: 619502.0; gal
